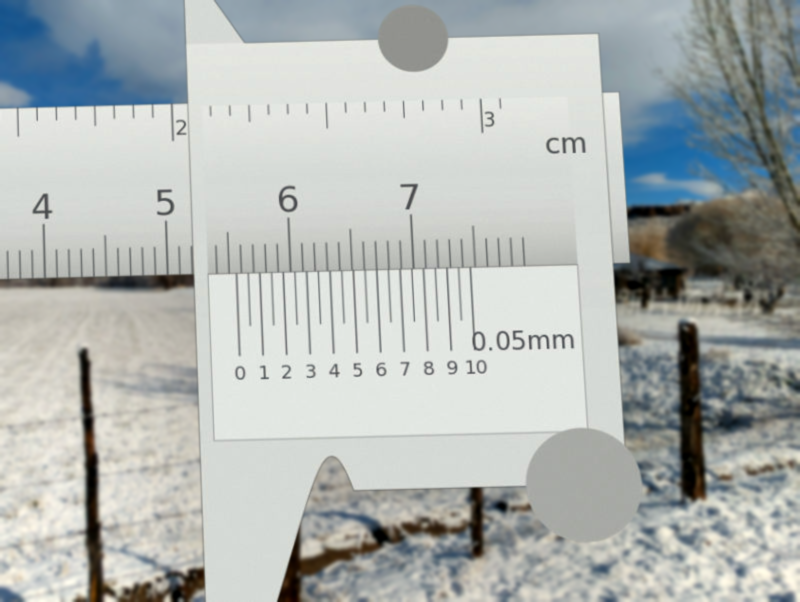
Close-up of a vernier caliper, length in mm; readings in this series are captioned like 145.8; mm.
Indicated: 55.6; mm
